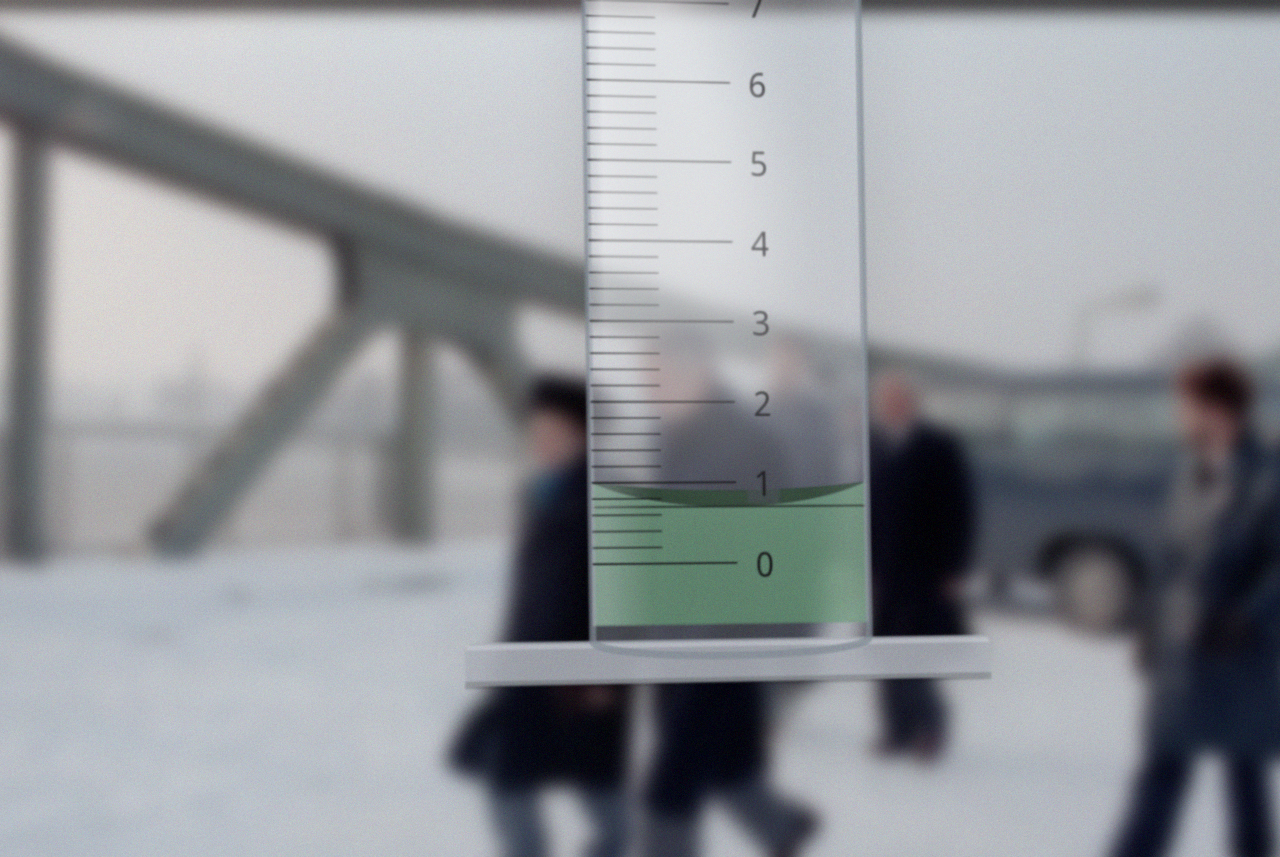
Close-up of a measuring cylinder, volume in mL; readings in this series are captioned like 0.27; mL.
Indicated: 0.7; mL
